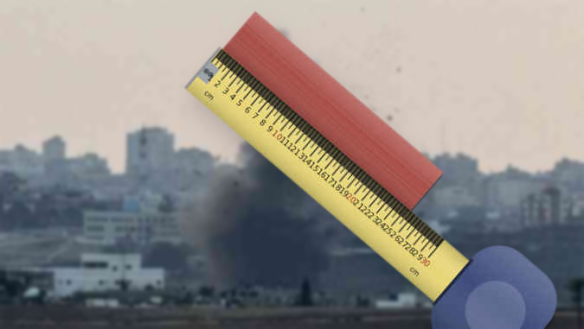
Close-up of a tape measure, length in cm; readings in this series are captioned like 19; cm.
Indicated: 25.5; cm
